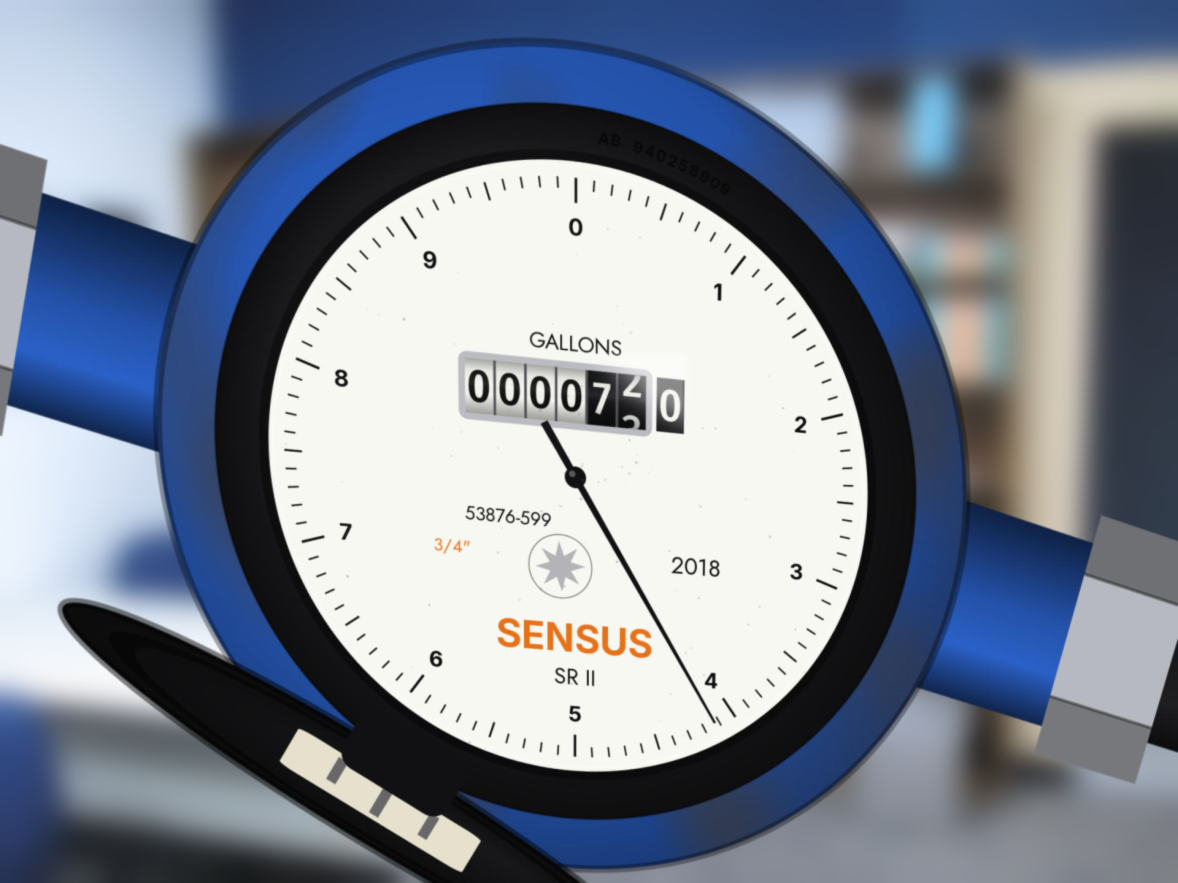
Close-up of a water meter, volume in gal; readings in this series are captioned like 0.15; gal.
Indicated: 724.1; gal
